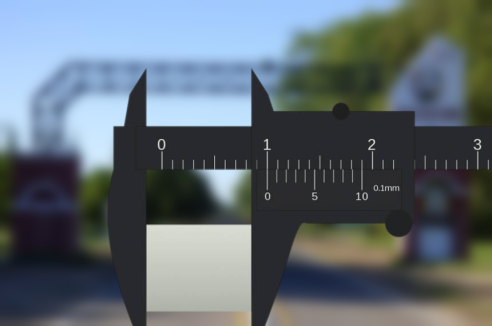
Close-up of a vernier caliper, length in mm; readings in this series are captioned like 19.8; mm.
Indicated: 10.0; mm
